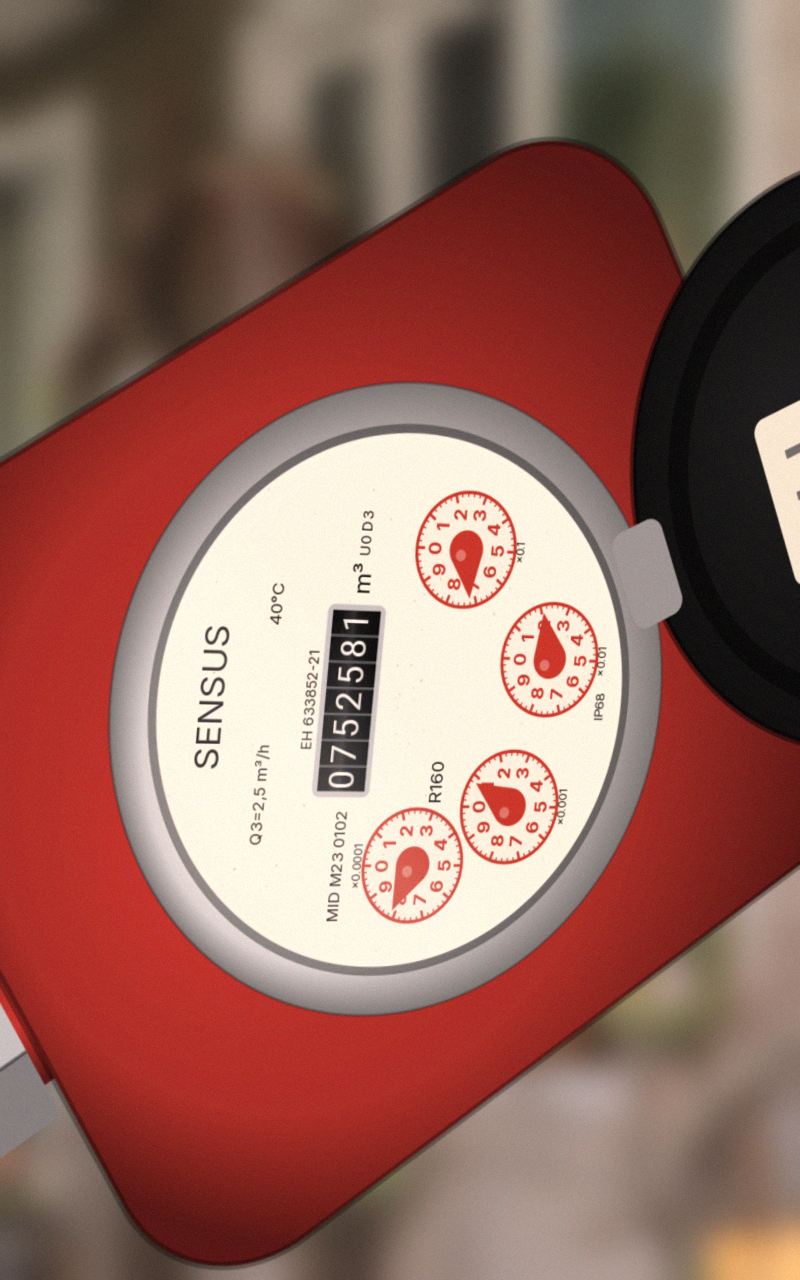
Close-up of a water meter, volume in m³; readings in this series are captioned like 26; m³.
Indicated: 752581.7208; m³
